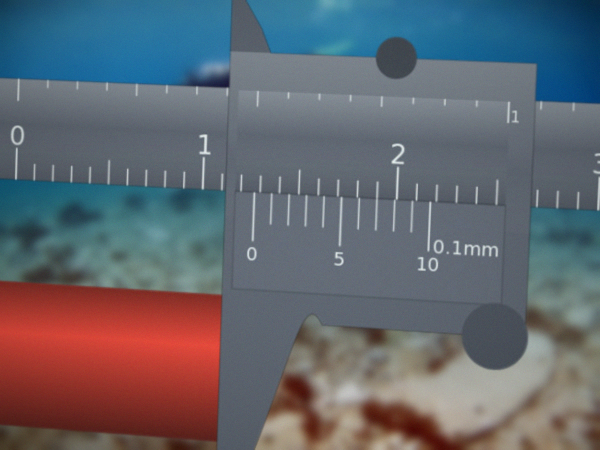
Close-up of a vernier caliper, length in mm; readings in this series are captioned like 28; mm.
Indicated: 12.7; mm
